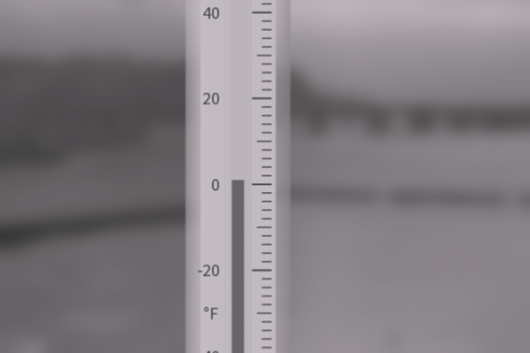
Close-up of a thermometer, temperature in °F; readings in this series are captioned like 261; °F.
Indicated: 1; °F
